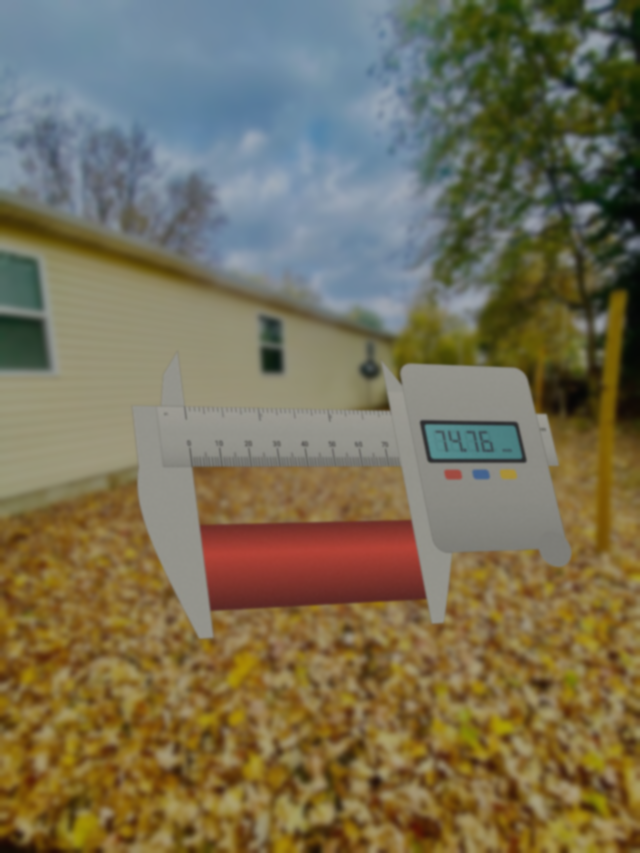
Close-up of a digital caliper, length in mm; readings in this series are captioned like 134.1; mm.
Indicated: 74.76; mm
